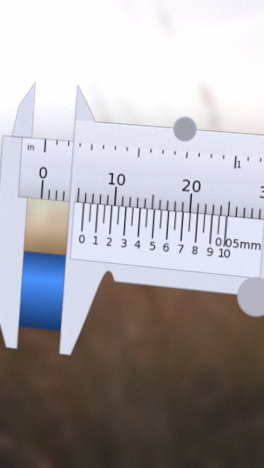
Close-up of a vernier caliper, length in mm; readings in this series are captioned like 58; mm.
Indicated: 5.8; mm
